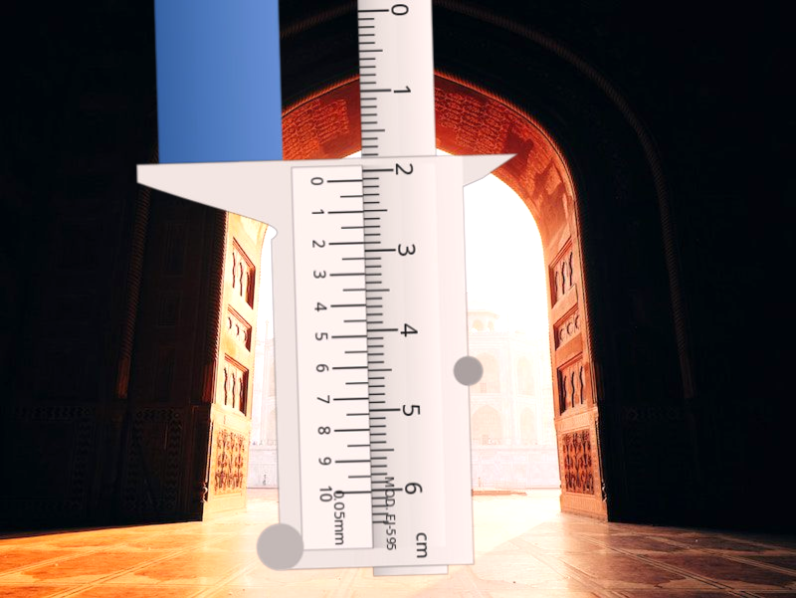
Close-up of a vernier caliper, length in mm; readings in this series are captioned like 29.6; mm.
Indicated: 21.2; mm
